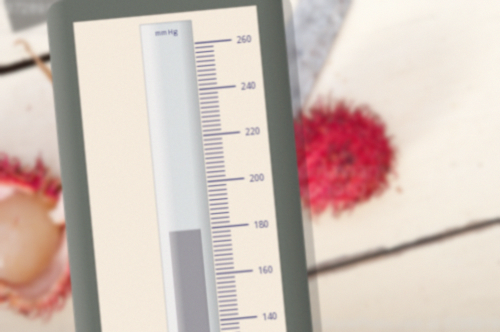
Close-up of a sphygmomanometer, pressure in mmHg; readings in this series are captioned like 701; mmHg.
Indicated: 180; mmHg
